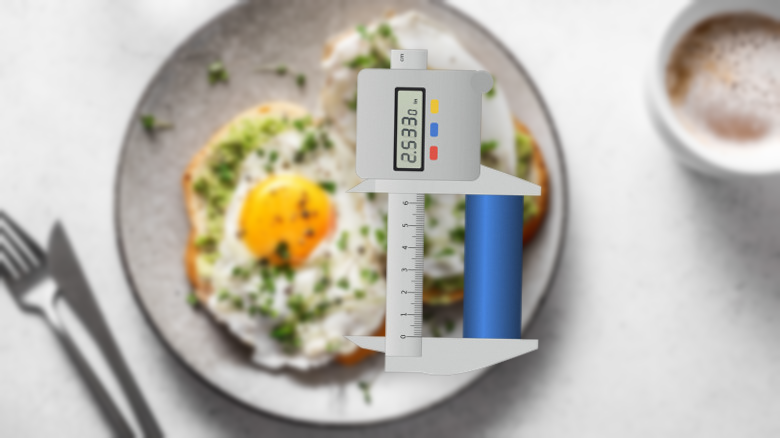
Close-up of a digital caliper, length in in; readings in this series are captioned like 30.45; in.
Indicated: 2.5330; in
